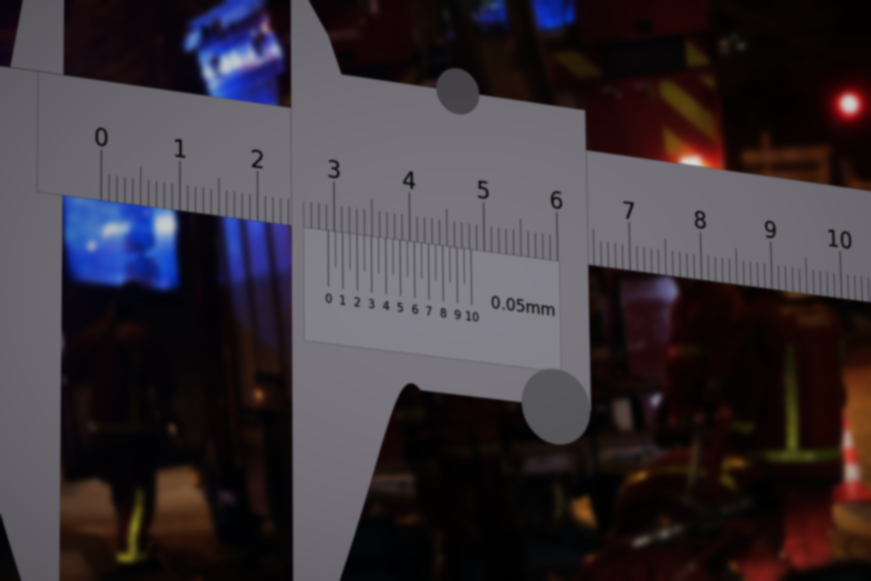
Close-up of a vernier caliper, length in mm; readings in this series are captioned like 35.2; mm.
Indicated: 29.2; mm
